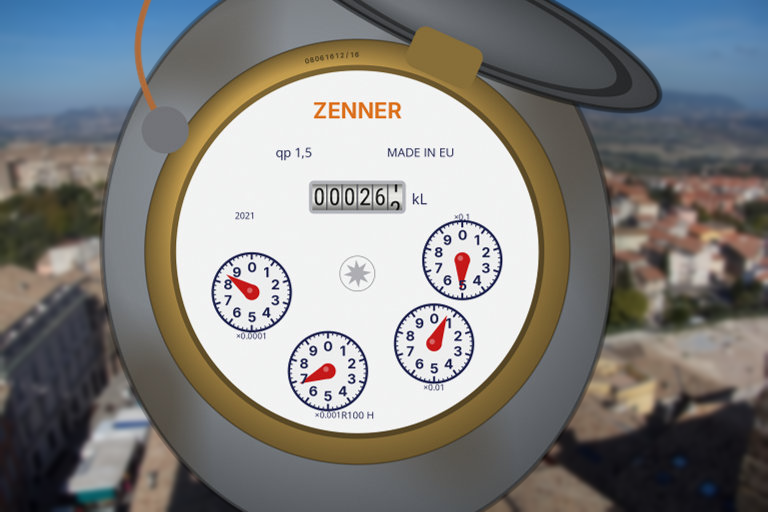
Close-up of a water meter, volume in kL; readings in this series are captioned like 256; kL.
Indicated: 261.5068; kL
